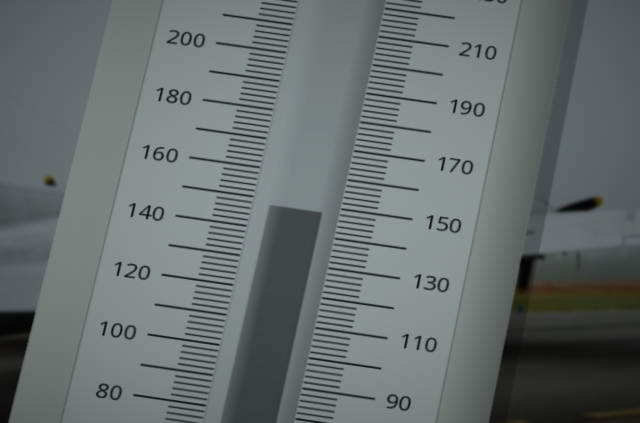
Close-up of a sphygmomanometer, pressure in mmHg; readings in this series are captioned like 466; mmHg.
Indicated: 148; mmHg
